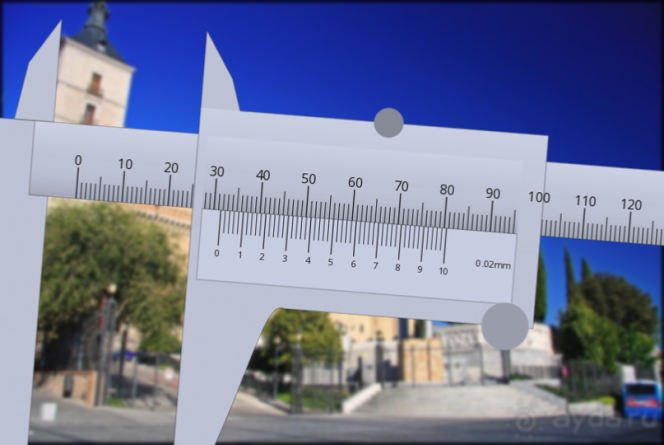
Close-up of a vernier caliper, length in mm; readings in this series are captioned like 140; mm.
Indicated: 31.5; mm
